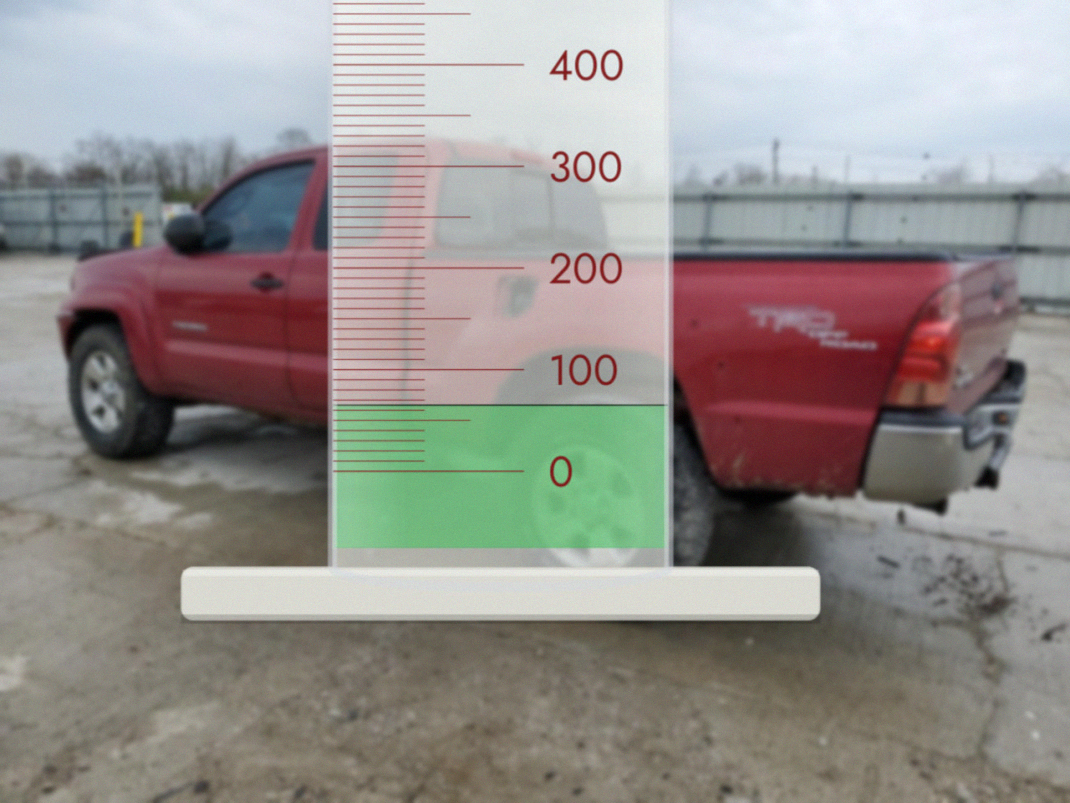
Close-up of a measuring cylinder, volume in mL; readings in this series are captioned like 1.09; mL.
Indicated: 65; mL
